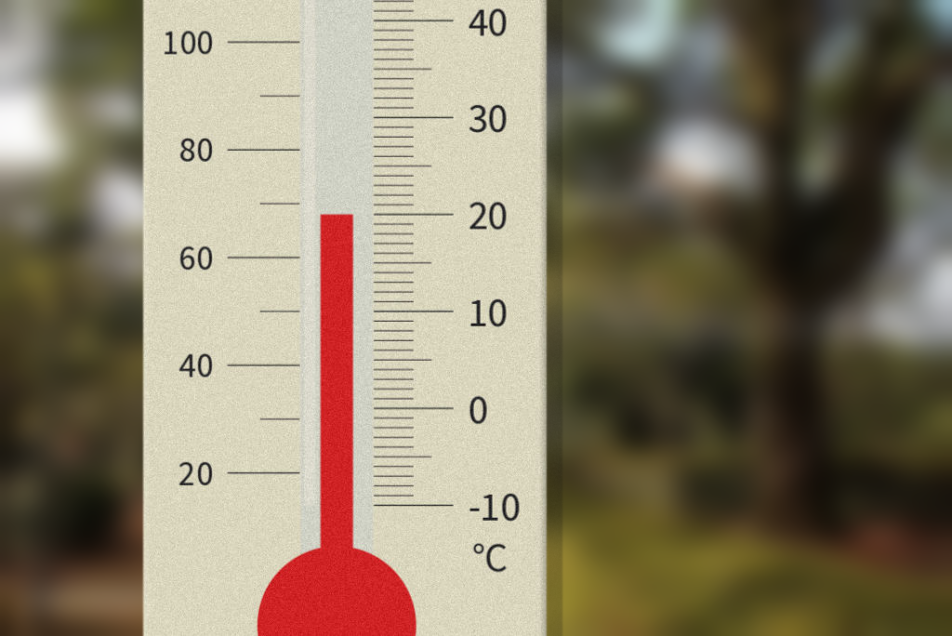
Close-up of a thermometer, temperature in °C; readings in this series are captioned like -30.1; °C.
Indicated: 20; °C
